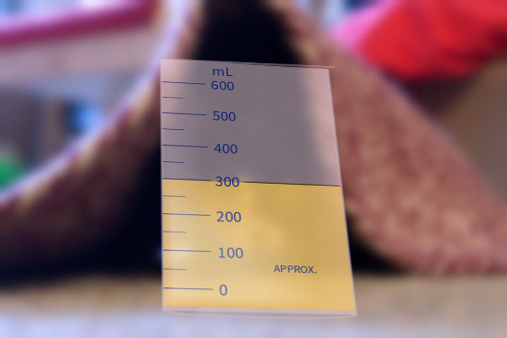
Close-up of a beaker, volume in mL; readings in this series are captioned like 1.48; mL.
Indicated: 300; mL
